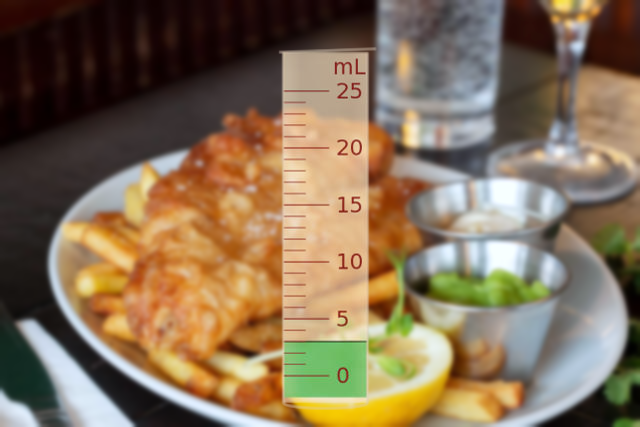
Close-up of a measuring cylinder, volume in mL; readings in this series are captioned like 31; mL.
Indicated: 3; mL
